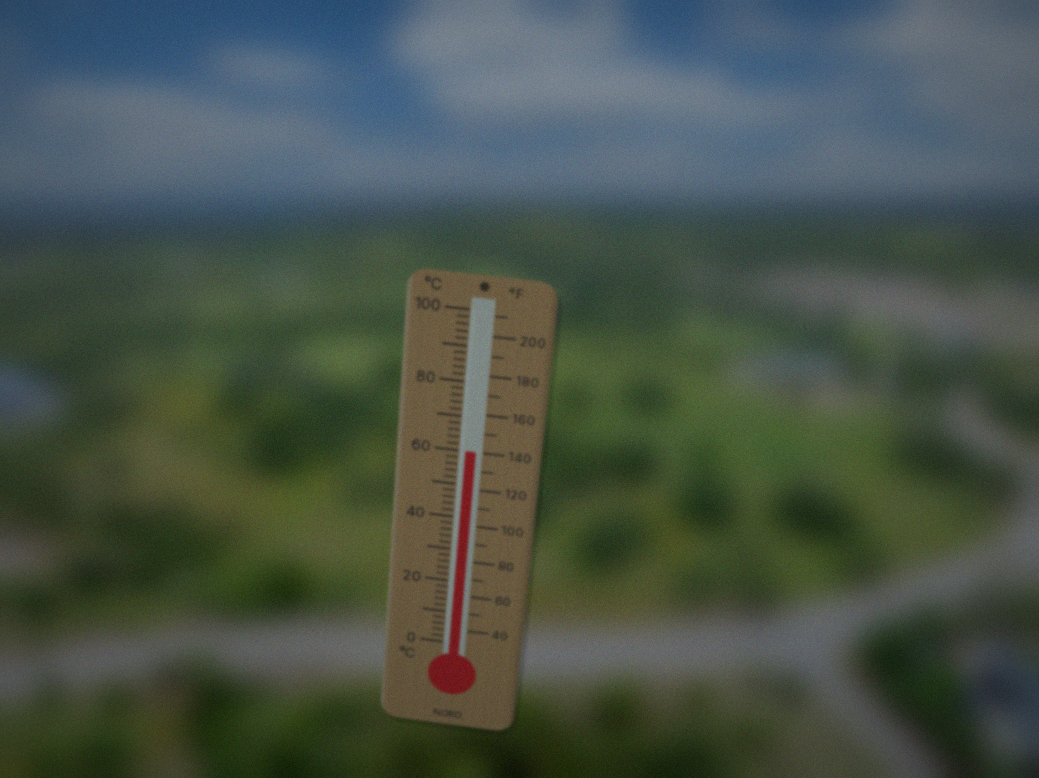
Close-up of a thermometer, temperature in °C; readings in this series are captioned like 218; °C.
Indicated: 60; °C
